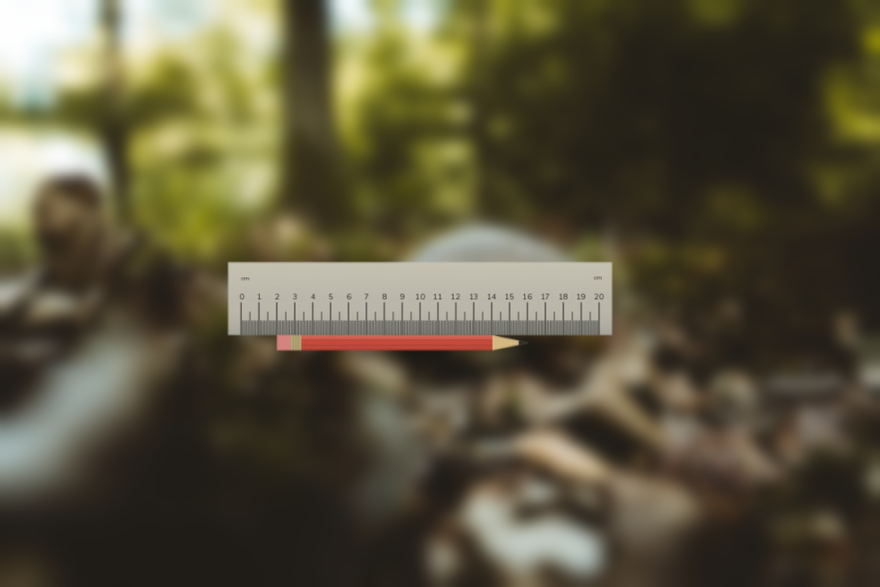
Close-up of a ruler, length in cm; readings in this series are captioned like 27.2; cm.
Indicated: 14; cm
